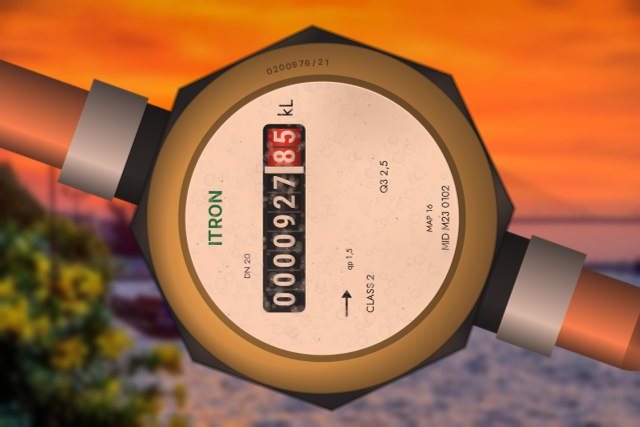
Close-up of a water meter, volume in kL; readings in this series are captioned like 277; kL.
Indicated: 927.85; kL
